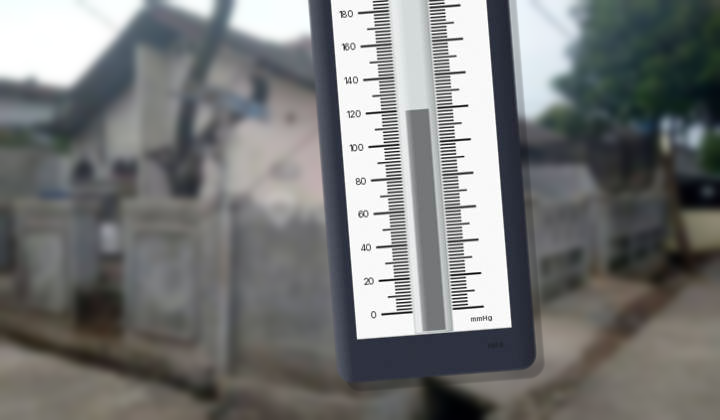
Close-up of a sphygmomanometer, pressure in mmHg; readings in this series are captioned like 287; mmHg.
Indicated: 120; mmHg
